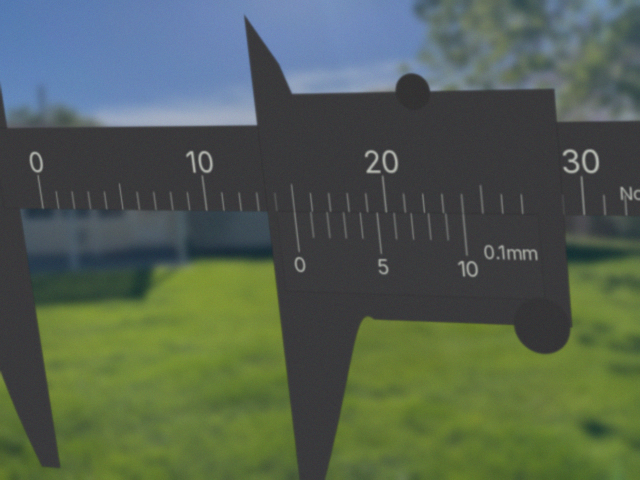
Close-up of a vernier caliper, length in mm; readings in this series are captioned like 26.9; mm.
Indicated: 15.0; mm
